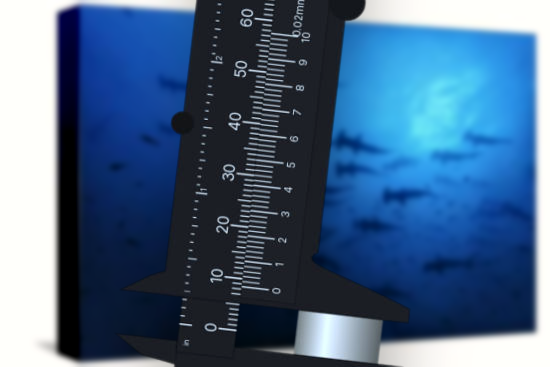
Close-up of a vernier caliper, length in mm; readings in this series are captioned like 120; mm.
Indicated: 8.5; mm
